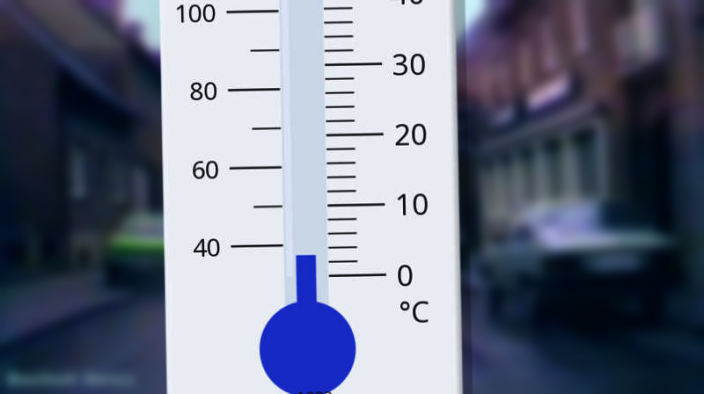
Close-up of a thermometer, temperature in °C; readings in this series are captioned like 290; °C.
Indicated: 3; °C
